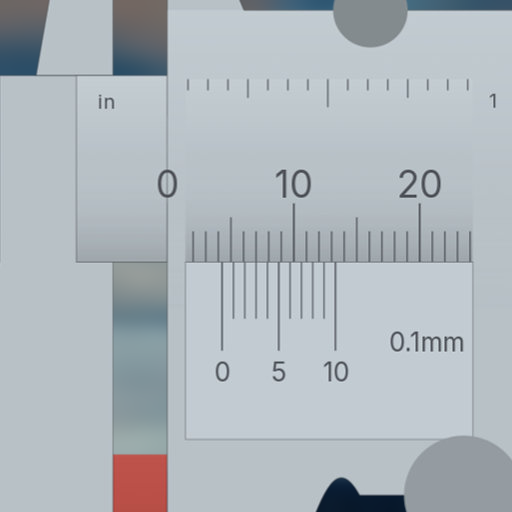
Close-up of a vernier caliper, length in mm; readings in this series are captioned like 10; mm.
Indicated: 4.3; mm
